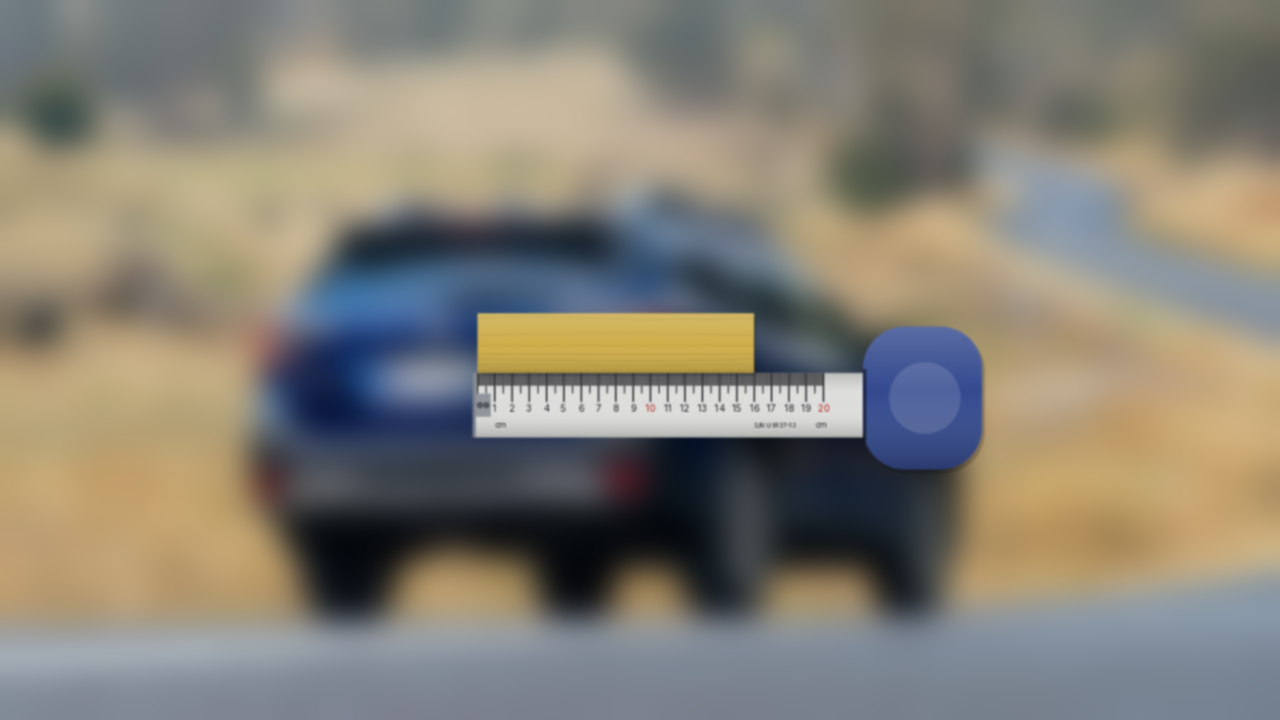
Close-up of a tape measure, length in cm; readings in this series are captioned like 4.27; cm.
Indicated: 16; cm
